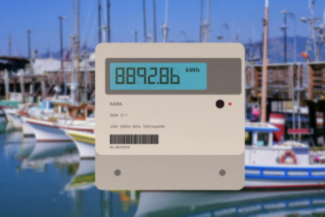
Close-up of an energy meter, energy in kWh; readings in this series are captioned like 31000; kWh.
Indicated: 8892.86; kWh
